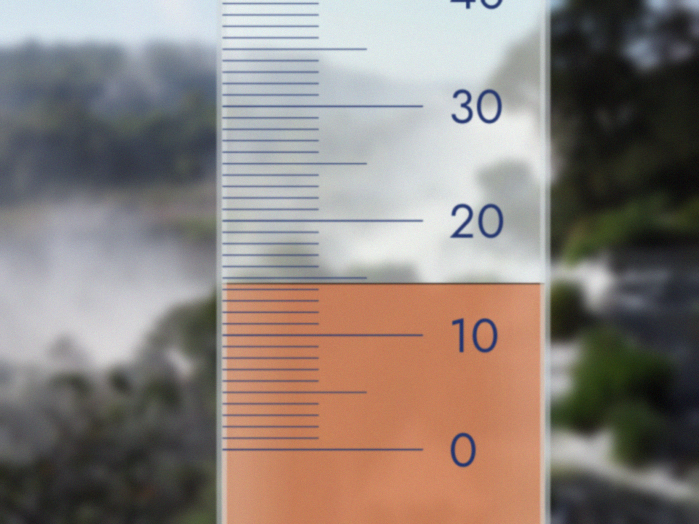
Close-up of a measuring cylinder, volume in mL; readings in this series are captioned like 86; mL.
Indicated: 14.5; mL
